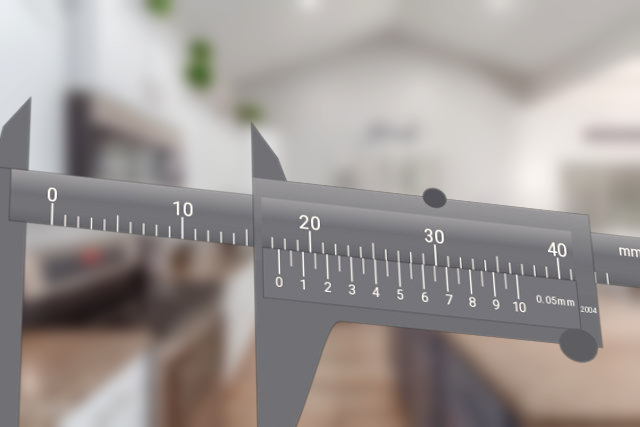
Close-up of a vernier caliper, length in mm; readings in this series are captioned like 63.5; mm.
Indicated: 17.5; mm
